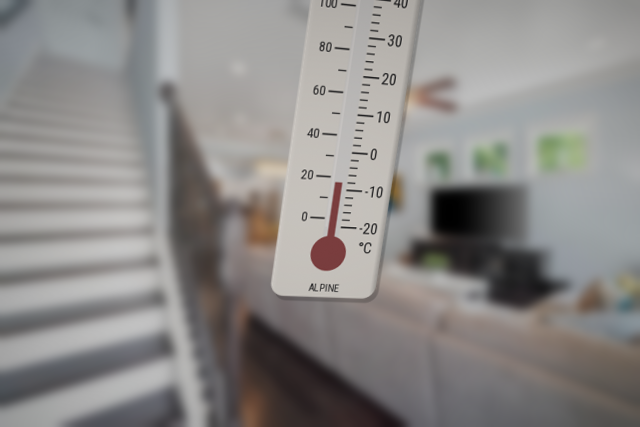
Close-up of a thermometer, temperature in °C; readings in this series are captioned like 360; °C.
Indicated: -8; °C
